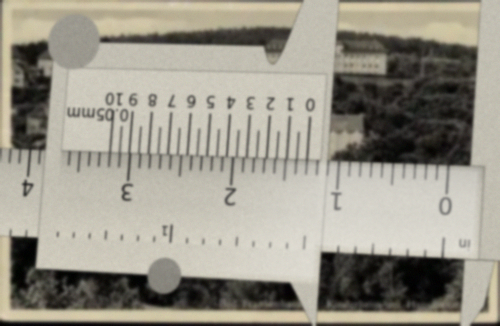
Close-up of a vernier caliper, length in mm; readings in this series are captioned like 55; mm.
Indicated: 13.0; mm
